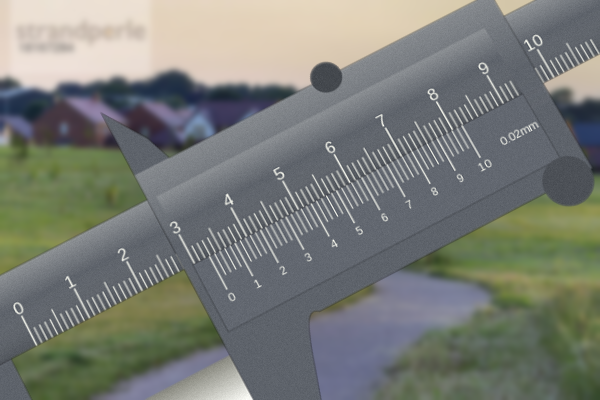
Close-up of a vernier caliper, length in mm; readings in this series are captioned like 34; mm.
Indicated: 32.8; mm
